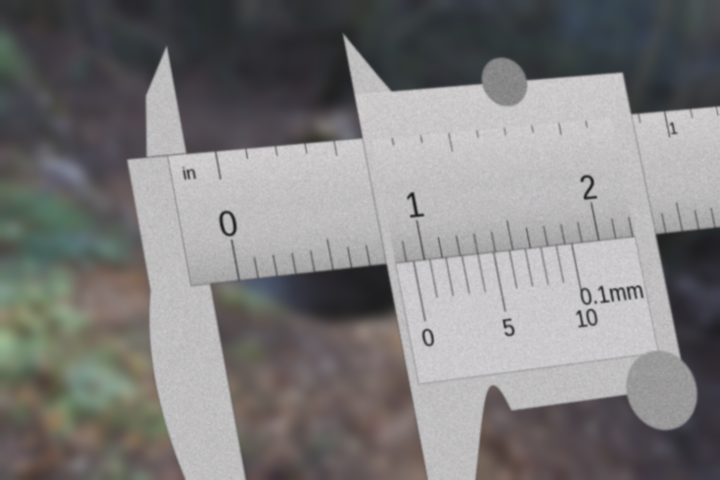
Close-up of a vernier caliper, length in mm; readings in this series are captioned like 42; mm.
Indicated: 9.4; mm
